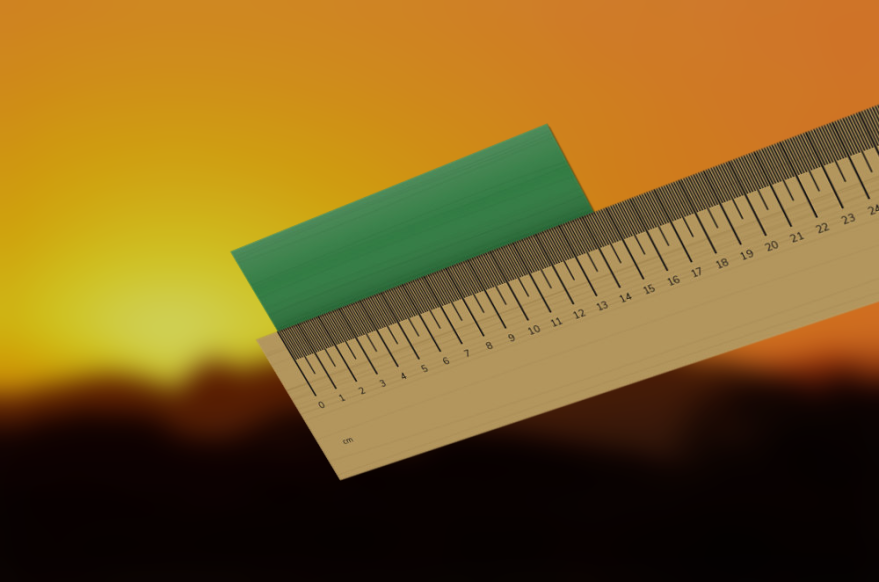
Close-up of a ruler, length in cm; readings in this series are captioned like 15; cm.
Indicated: 14.5; cm
